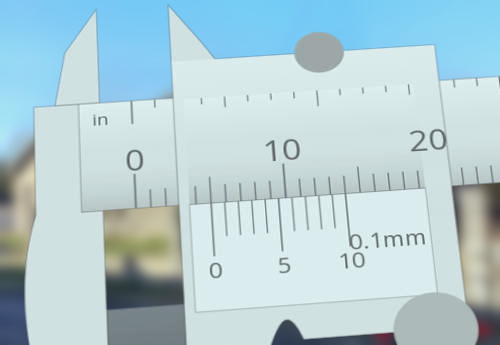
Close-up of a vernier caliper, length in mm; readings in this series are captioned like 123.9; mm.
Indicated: 5.0; mm
